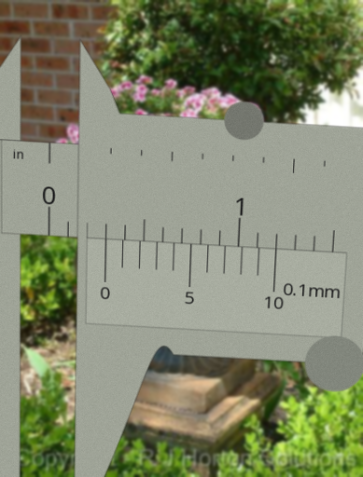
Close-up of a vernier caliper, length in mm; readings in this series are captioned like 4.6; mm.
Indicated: 3.0; mm
